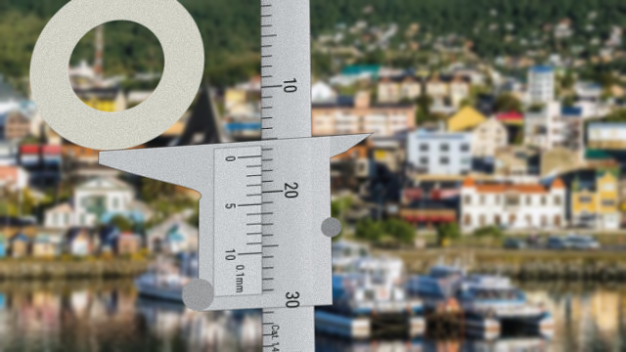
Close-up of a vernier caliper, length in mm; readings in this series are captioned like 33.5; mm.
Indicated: 16.6; mm
